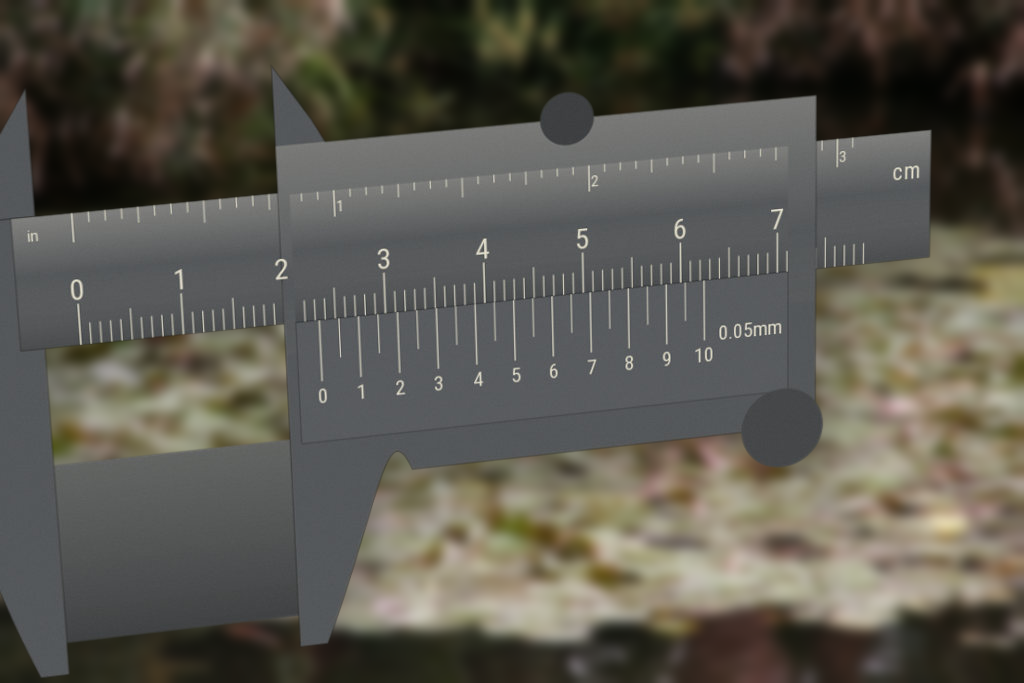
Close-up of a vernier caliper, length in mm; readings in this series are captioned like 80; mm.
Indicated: 23.4; mm
